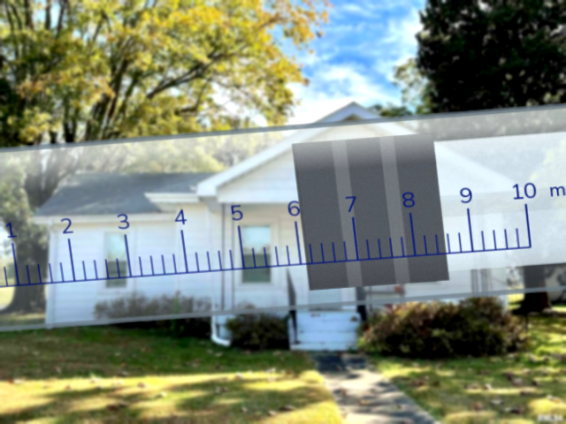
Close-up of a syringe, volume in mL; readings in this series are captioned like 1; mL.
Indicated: 6.1; mL
